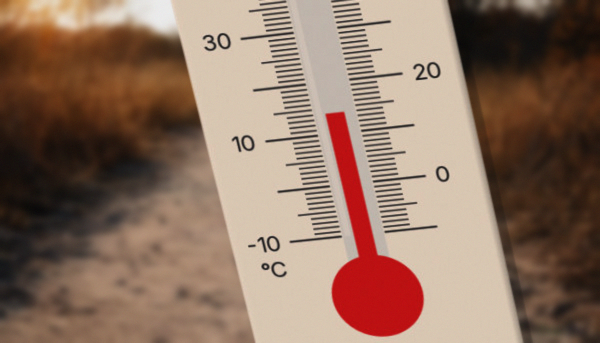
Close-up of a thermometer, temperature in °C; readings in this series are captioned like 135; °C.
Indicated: 14; °C
